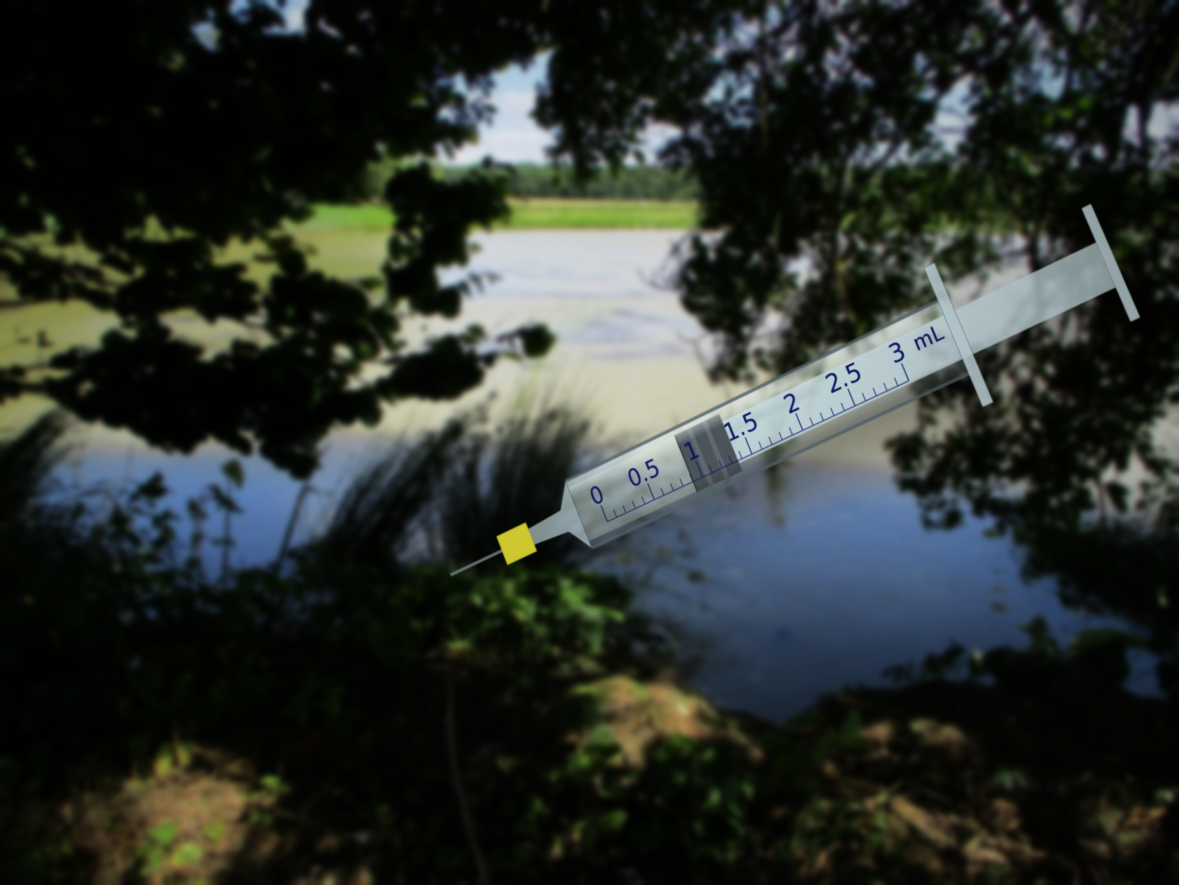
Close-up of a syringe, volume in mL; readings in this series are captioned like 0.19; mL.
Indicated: 0.9; mL
